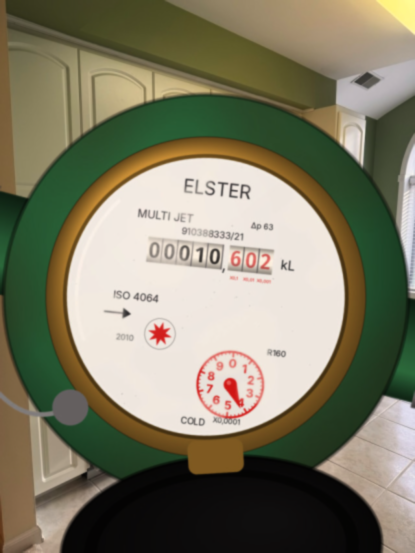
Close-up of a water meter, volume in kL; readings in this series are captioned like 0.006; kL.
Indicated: 10.6024; kL
